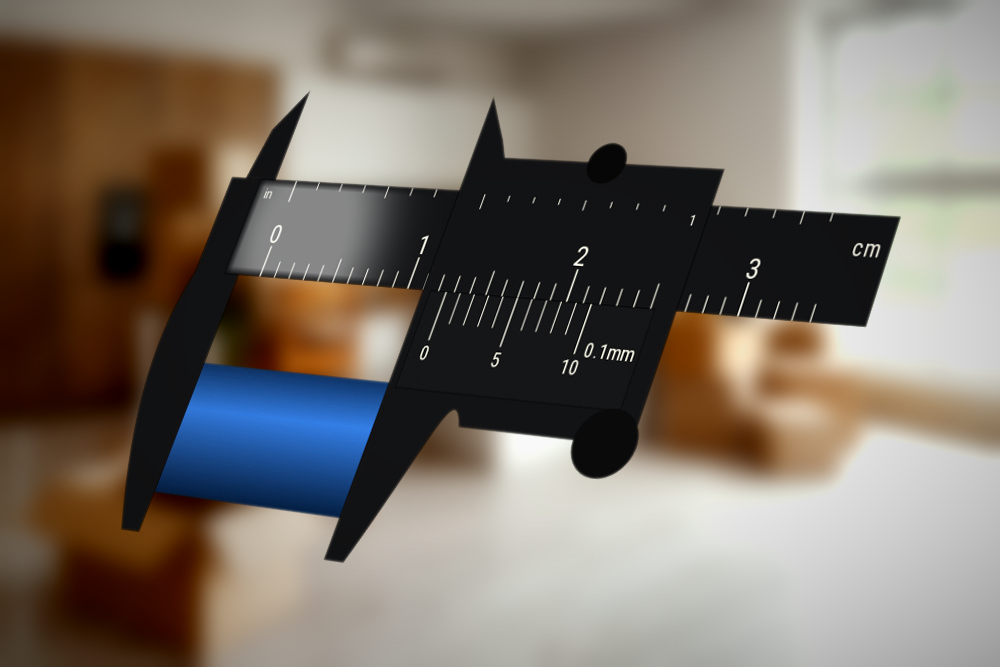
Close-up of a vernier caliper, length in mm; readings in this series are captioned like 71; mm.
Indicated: 12.5; mm
